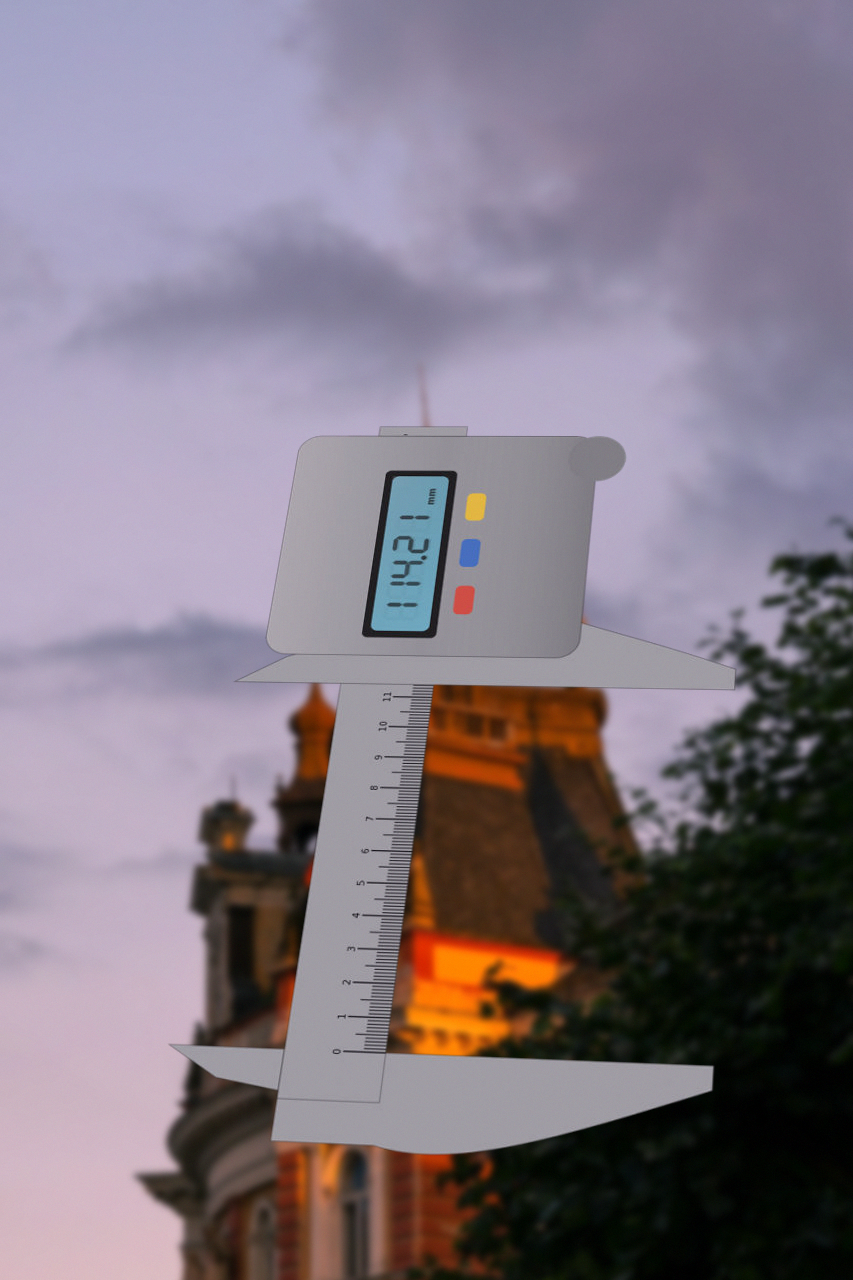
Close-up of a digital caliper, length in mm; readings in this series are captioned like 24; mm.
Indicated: 114.21; mm
